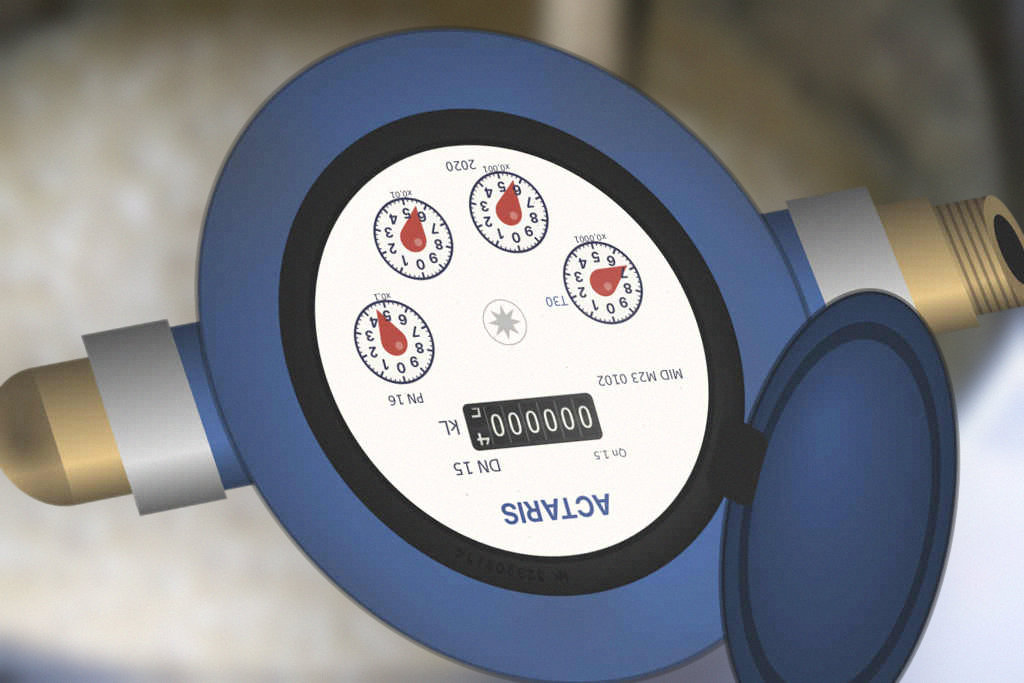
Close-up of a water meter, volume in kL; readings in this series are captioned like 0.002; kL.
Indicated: 4.4556; kL
